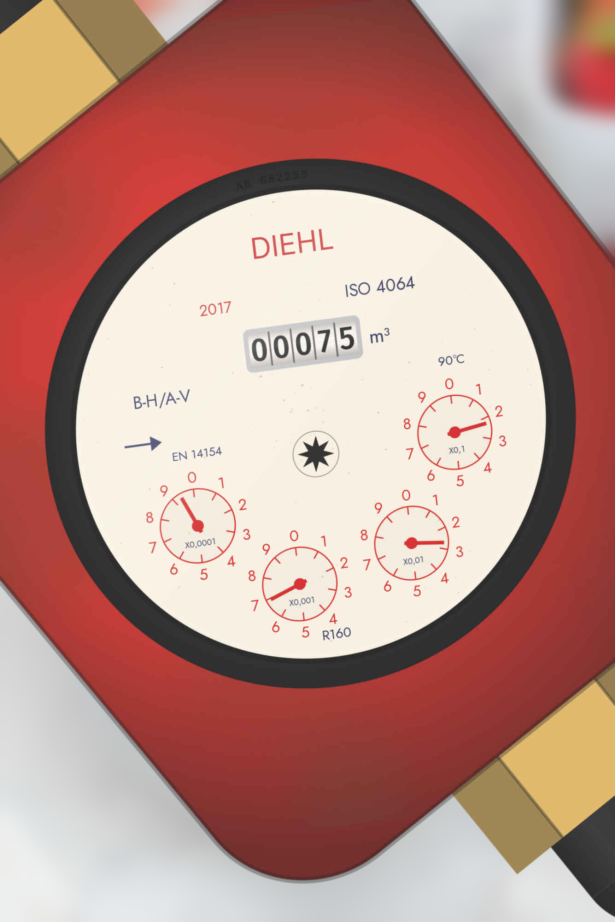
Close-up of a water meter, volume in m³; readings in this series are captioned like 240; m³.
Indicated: 75.2269; m³
